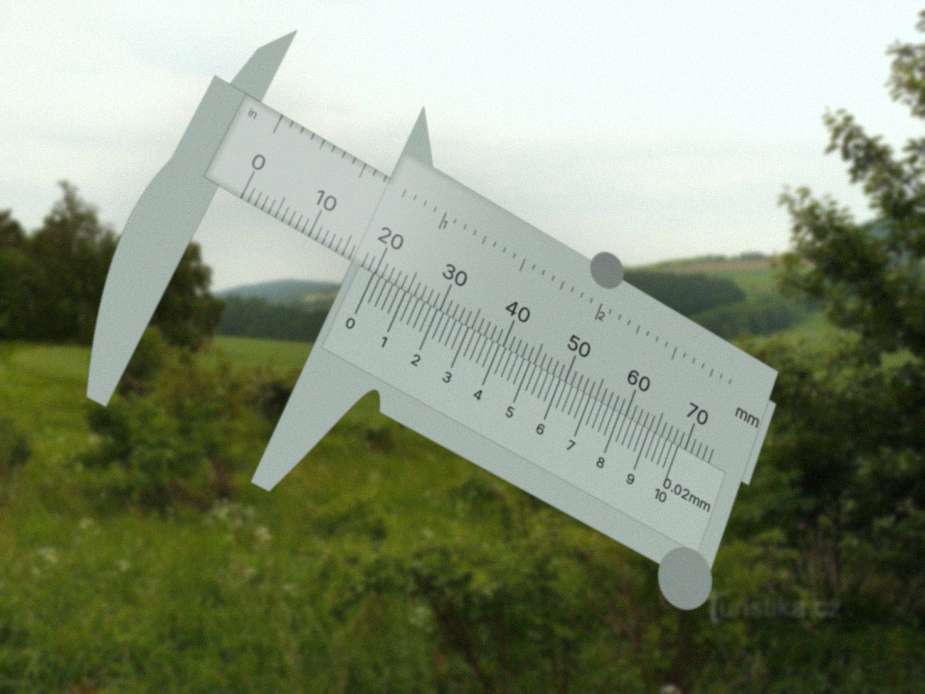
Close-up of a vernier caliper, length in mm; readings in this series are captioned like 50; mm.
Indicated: 19.8; mm
